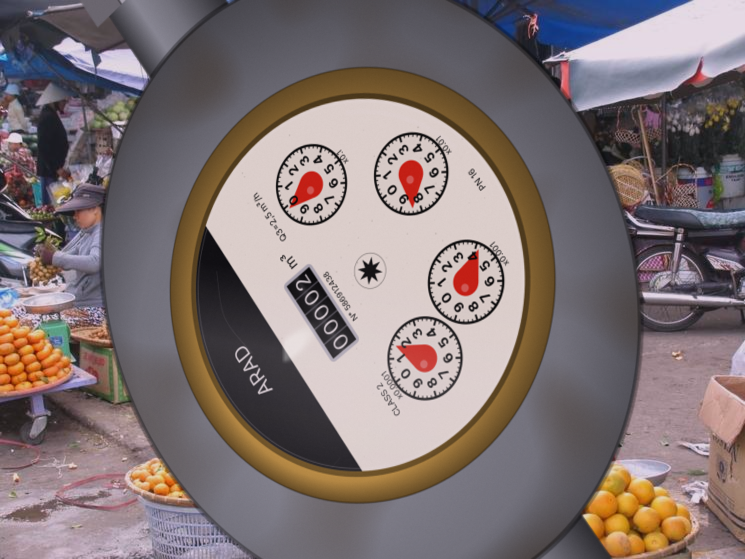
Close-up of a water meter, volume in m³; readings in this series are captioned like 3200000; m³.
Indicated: 1.9841; m³
